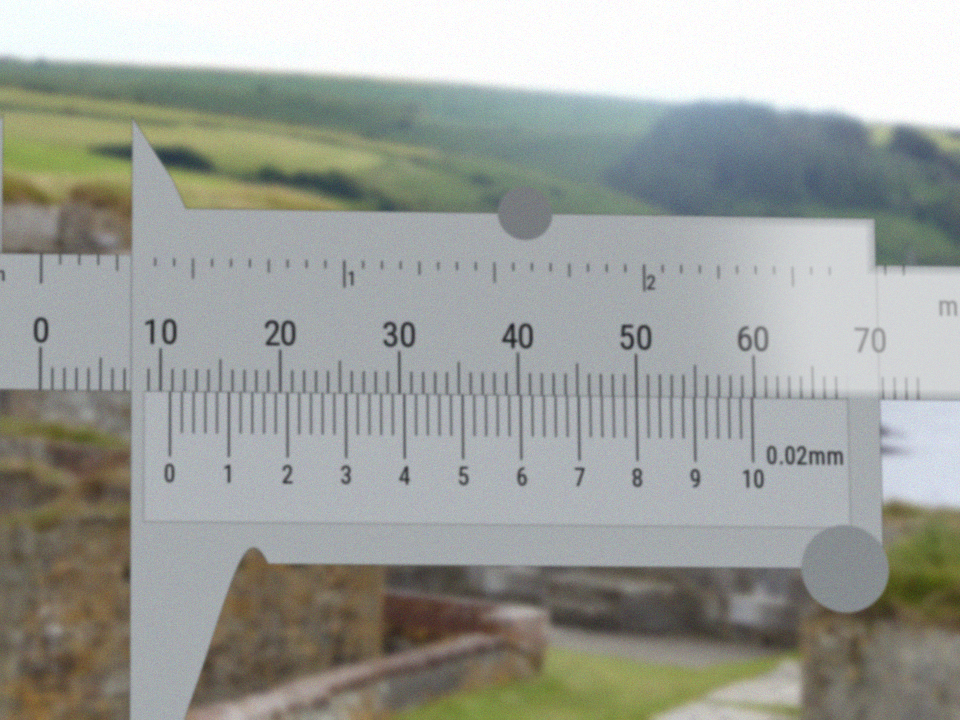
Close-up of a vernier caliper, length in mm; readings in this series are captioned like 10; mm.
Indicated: 10.8; mm
